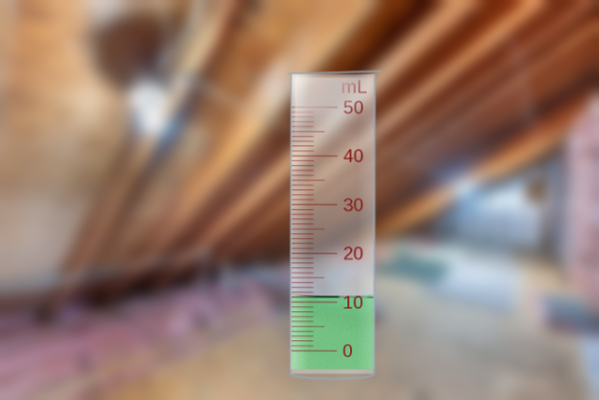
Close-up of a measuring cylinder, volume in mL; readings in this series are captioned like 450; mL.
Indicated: 11; mL
